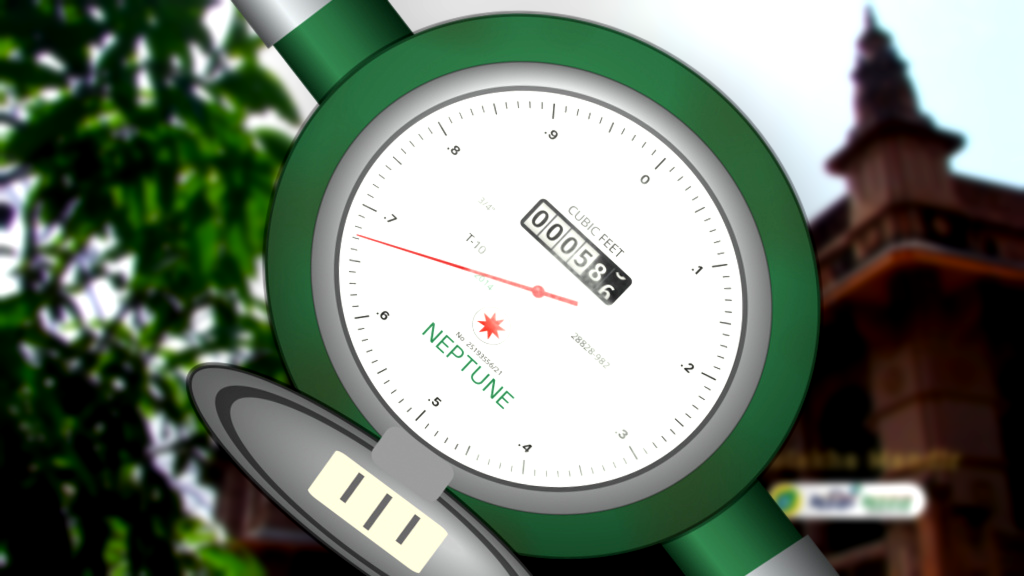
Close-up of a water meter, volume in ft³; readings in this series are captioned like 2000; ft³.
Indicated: 585.67; ft³
